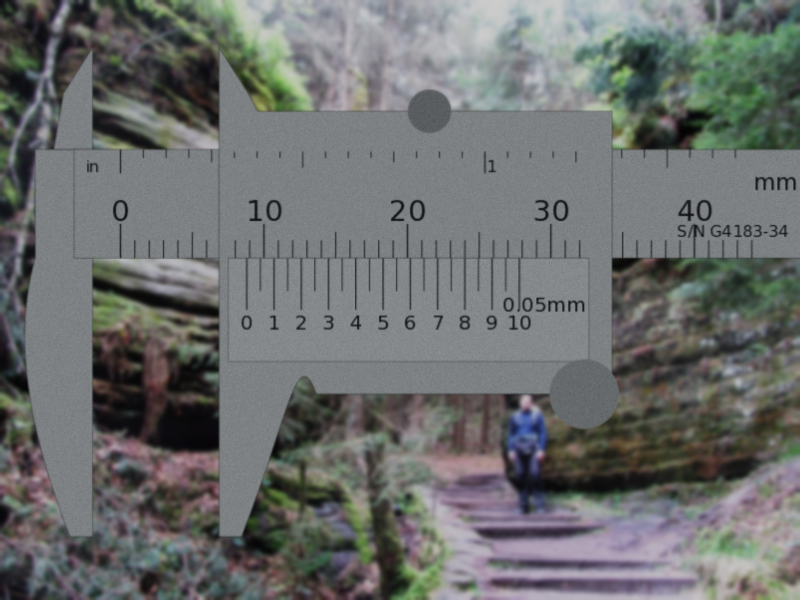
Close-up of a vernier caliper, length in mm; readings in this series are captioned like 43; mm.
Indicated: 8.8; mm
